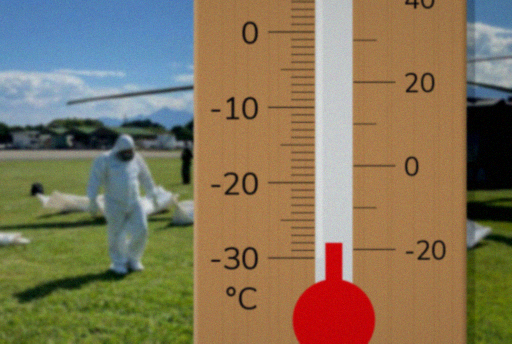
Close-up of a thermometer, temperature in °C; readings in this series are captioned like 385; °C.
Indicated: -28; °C
